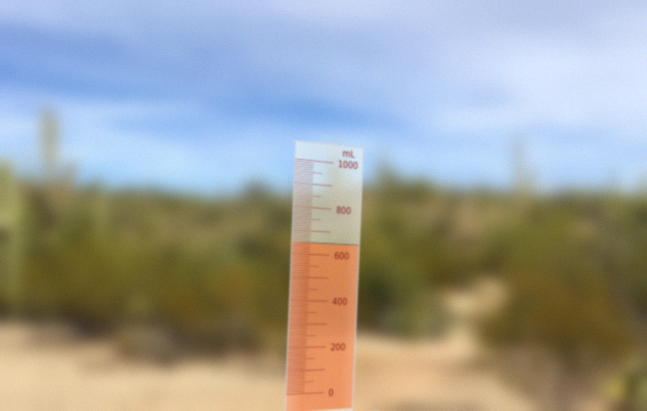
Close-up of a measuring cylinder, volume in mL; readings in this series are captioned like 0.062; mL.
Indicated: 650; mL
